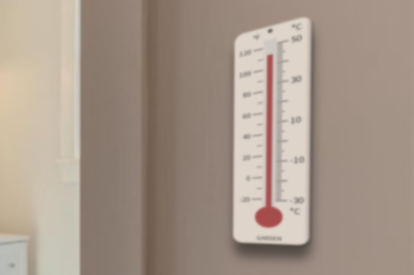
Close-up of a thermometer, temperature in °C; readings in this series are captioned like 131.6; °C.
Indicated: 45; °C
